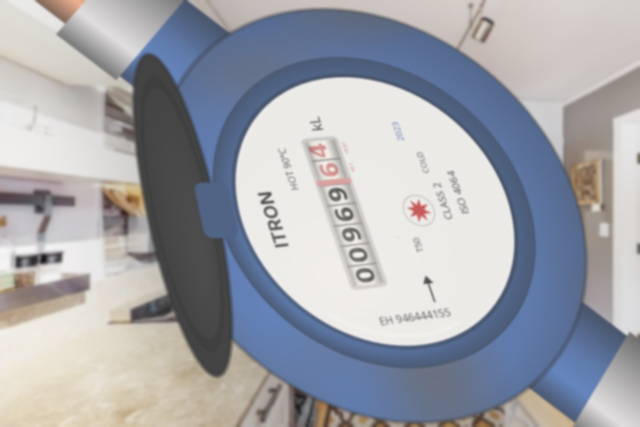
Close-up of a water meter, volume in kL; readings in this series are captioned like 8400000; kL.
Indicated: 969.64; kL
